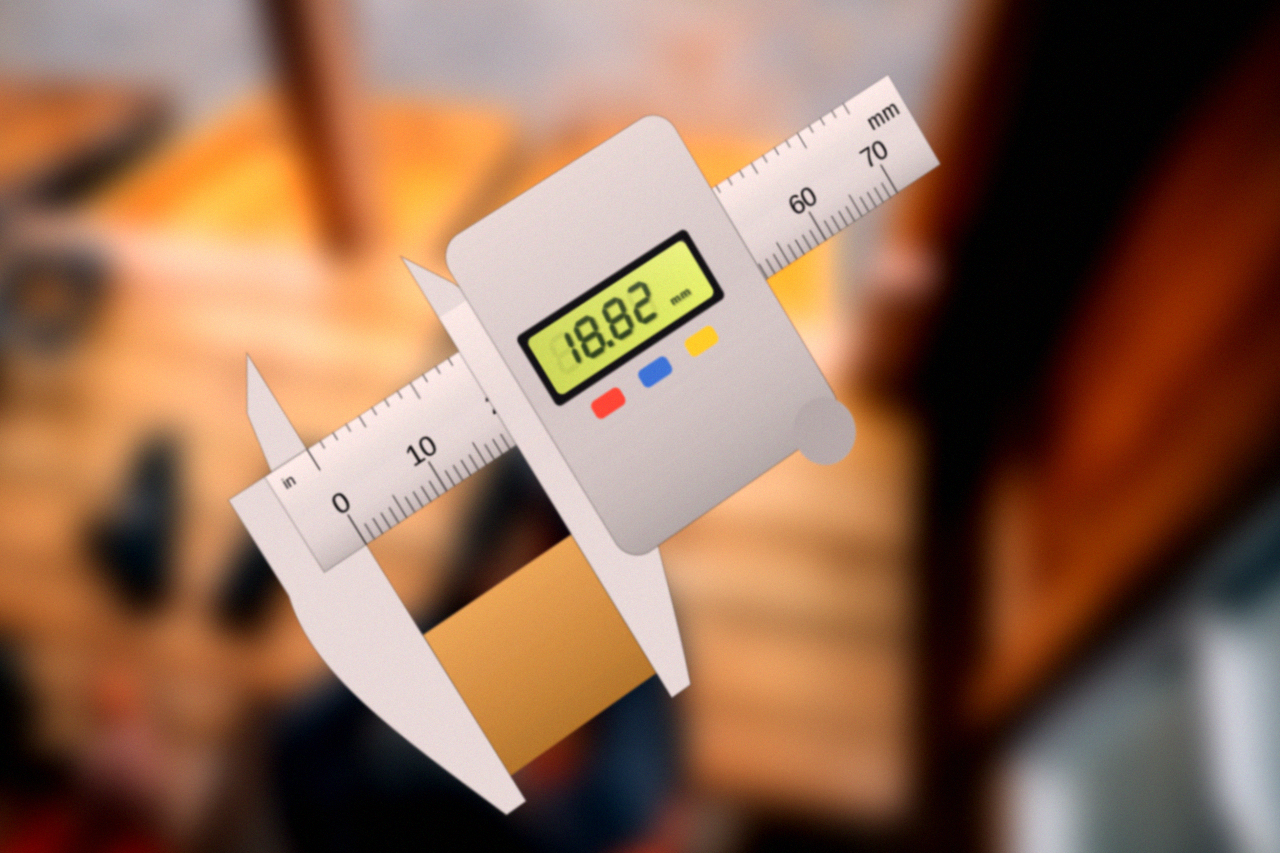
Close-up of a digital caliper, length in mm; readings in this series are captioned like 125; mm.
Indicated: 18.82; mm
